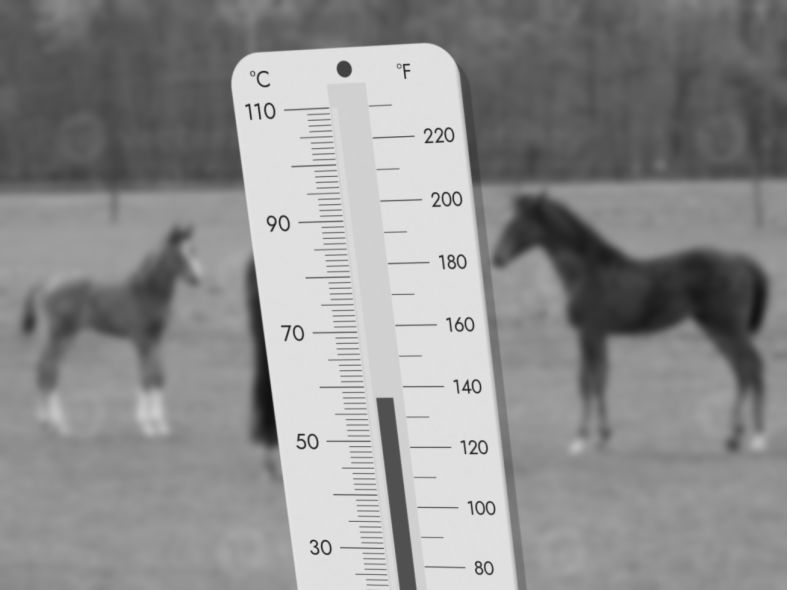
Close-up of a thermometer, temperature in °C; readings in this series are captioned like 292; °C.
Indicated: 58; °C
